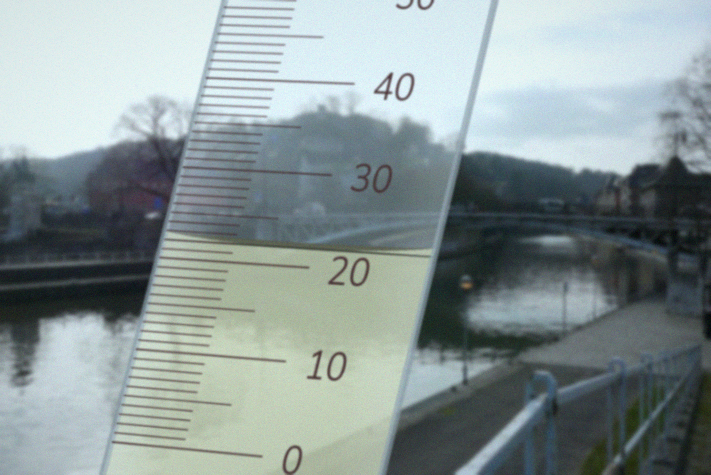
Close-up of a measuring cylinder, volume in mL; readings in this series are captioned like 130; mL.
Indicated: 22; mL
